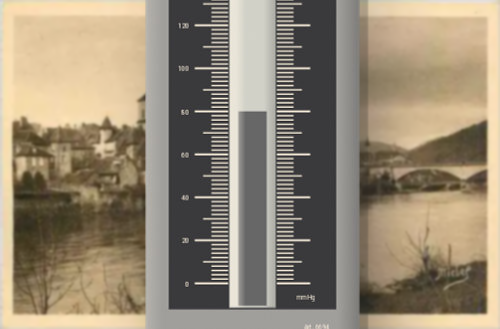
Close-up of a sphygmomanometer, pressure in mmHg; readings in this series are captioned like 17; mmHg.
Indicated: 80; mmHg
